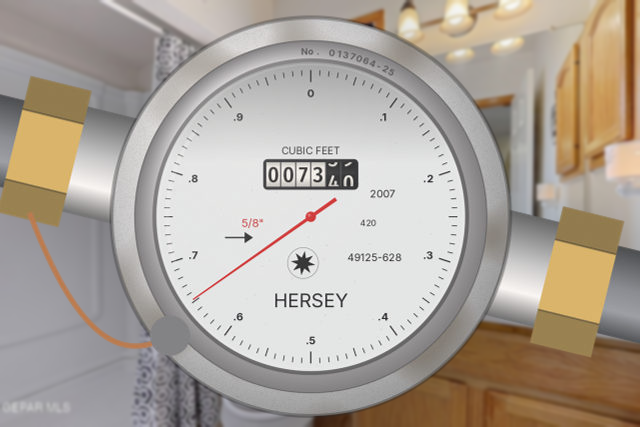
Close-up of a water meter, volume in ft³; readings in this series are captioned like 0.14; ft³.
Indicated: 7339.65; ft³
